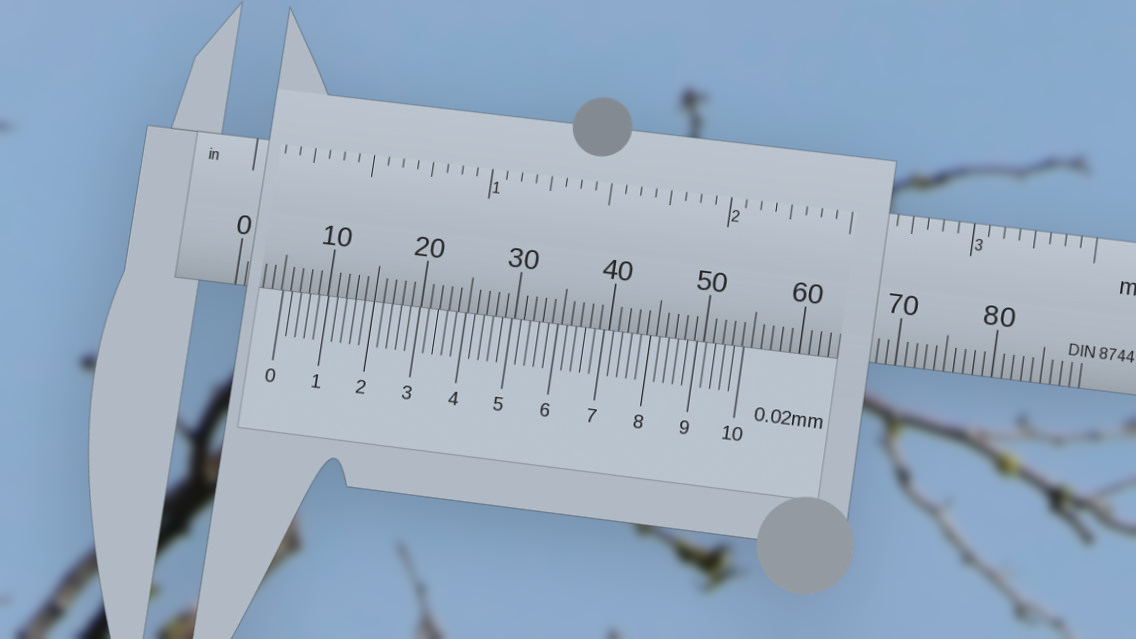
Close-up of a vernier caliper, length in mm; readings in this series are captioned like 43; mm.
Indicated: 5.2; mm
